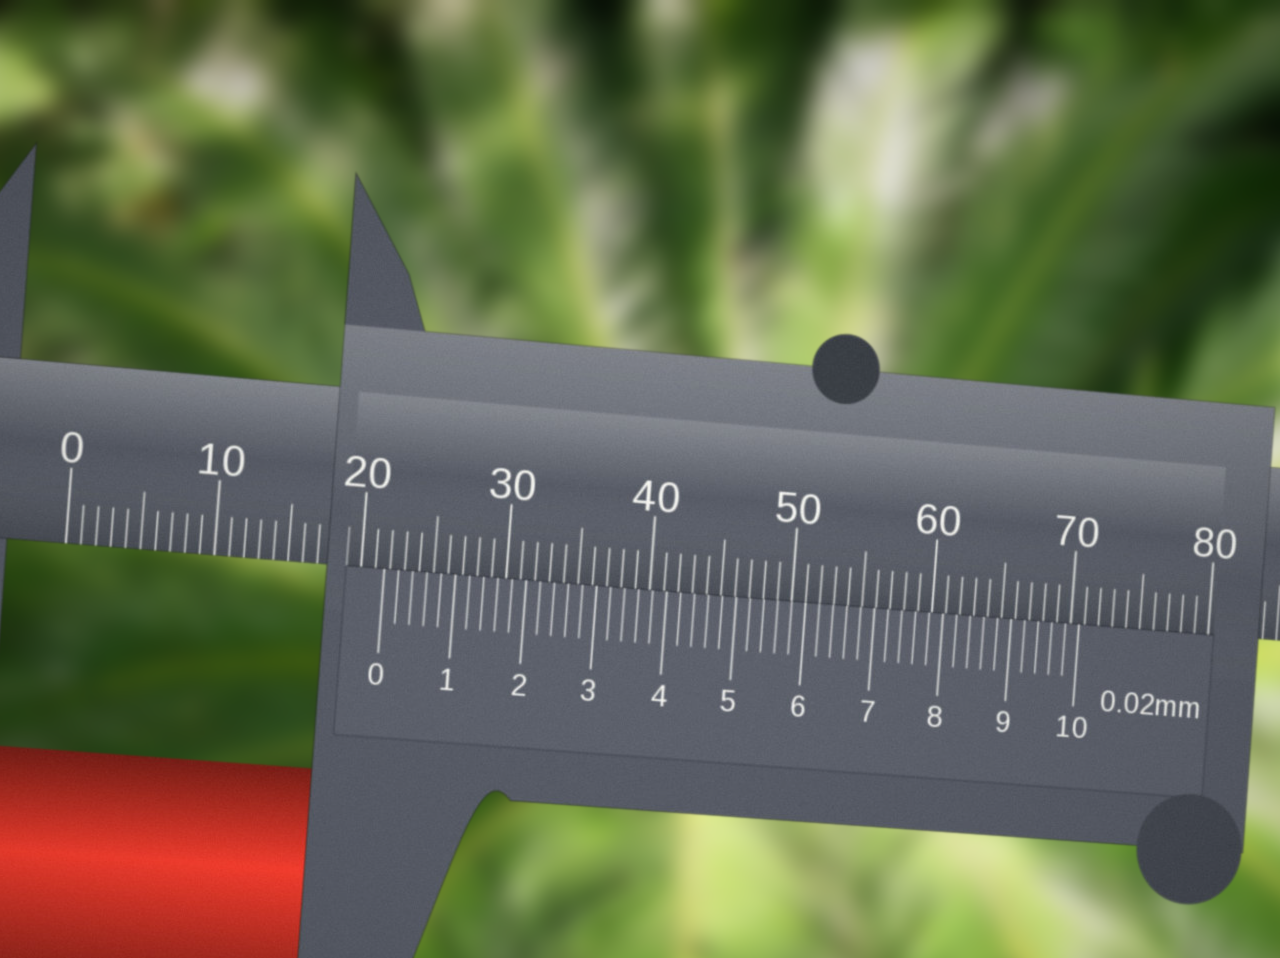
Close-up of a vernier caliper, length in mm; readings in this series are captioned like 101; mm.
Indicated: 21.6; mm
